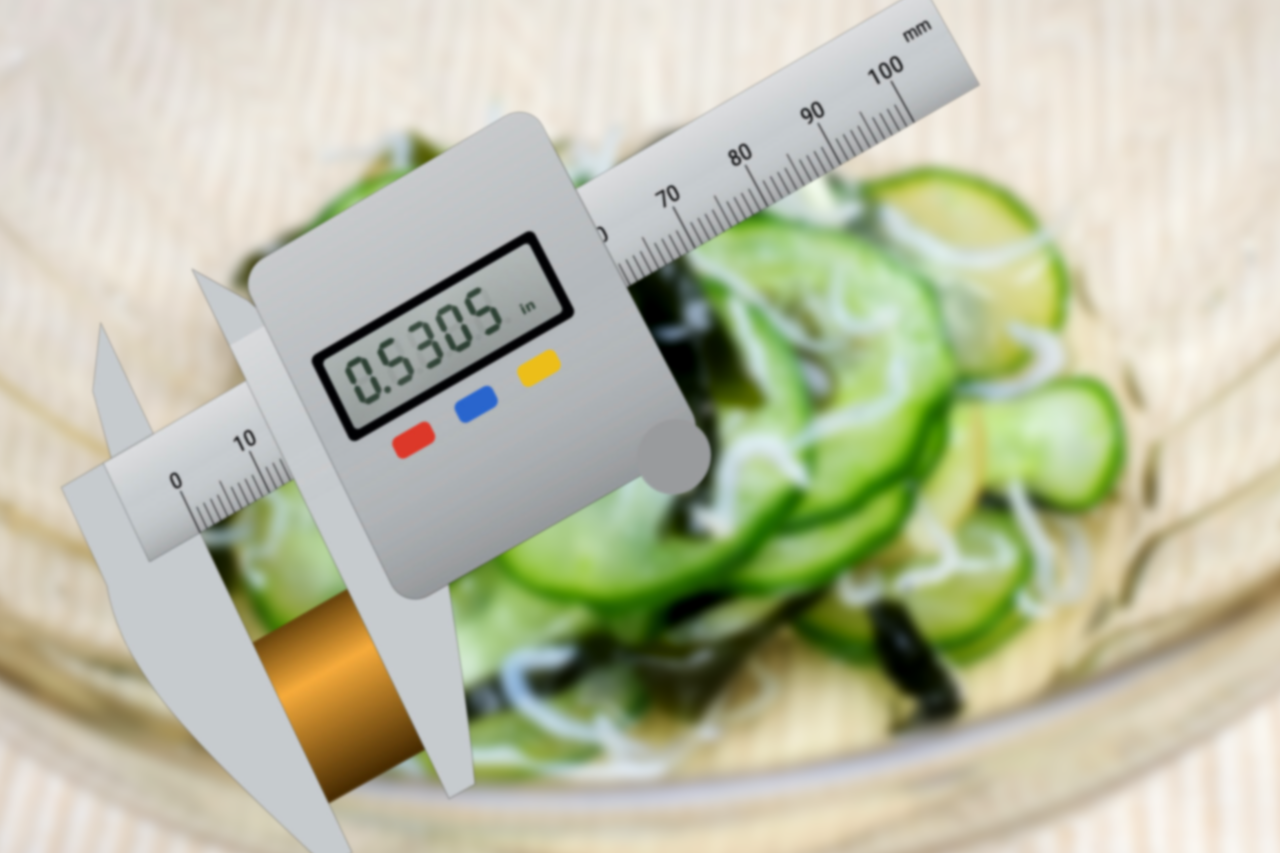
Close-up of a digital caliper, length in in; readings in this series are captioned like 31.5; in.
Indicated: 0.5305; in
